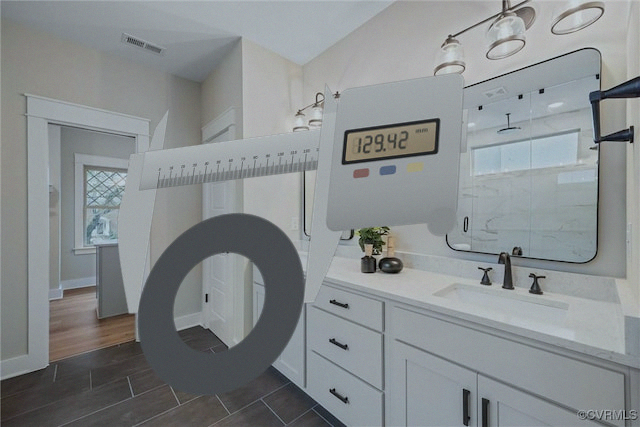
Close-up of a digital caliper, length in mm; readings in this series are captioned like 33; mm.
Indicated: 129.42; mm
